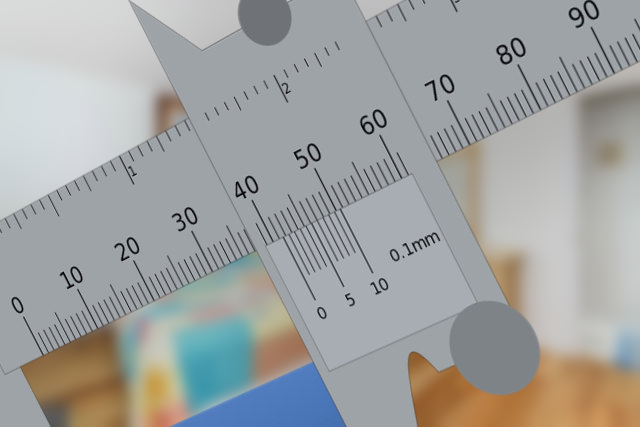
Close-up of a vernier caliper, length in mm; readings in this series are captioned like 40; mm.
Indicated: 41.6; mm
